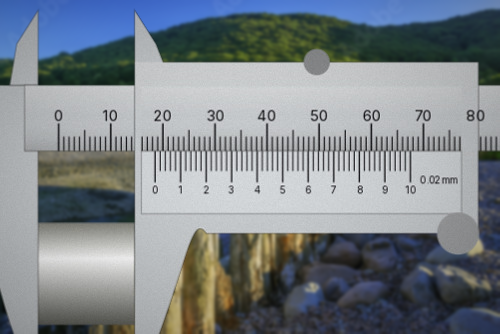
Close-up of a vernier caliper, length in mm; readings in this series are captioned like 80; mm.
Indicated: 18.5; mm
